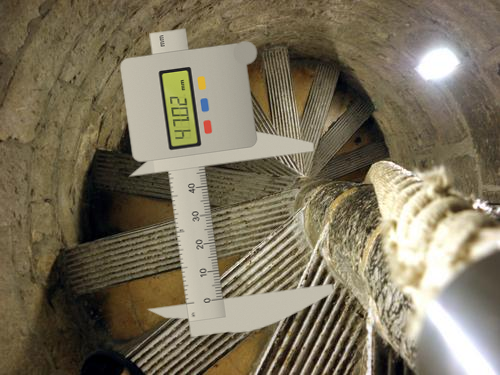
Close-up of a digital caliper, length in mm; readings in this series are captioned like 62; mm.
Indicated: 47.02; mm
